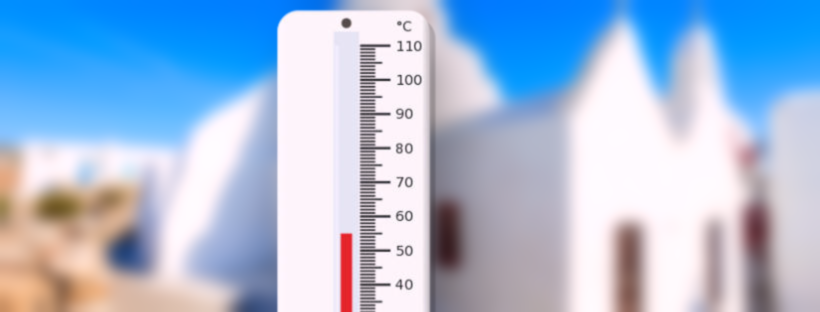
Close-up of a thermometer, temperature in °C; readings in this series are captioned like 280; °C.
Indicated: 55; °C
